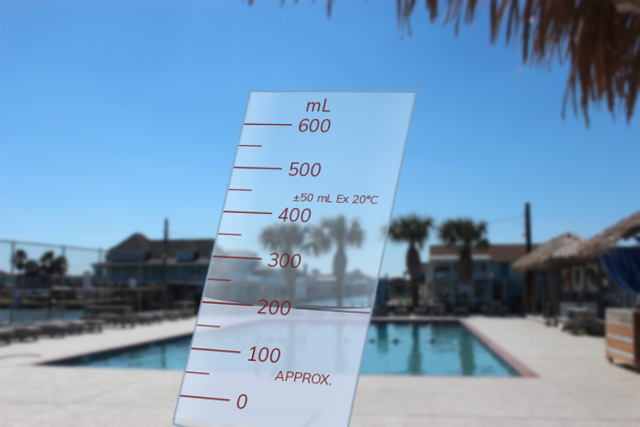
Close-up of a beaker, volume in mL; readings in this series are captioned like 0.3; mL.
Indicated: 200; mL
